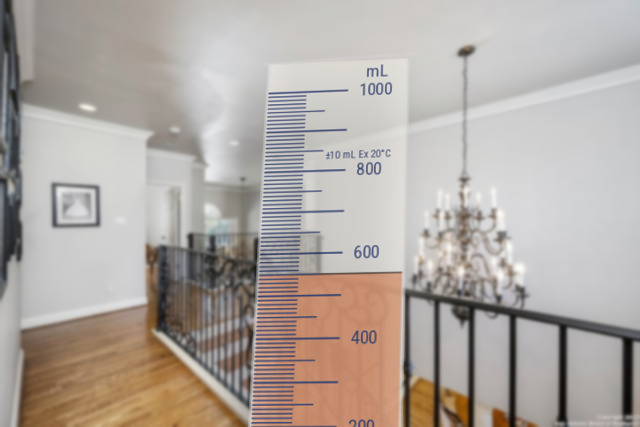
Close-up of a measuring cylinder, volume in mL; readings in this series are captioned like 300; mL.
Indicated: 550; mL
